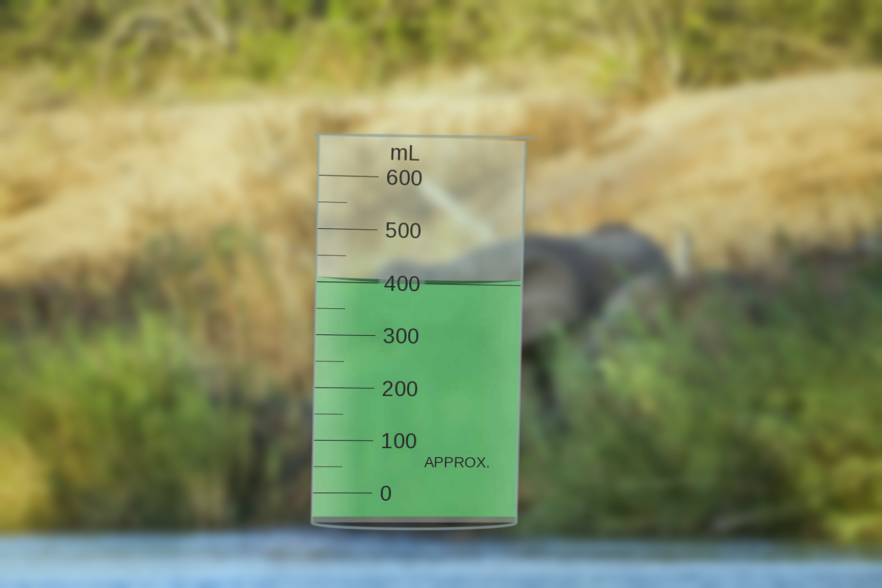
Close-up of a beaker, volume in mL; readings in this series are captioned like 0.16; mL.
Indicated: 400; mL
